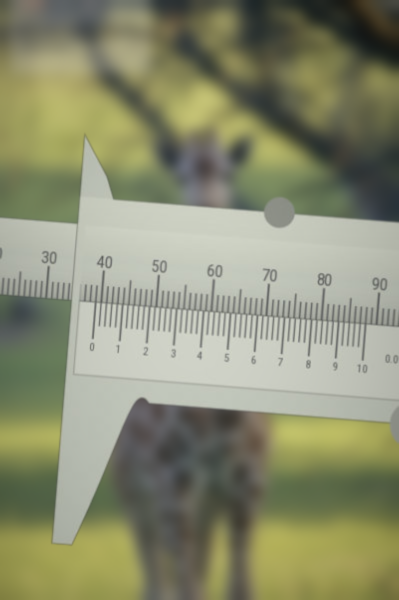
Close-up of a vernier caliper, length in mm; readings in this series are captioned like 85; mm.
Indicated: 39.0; mm
